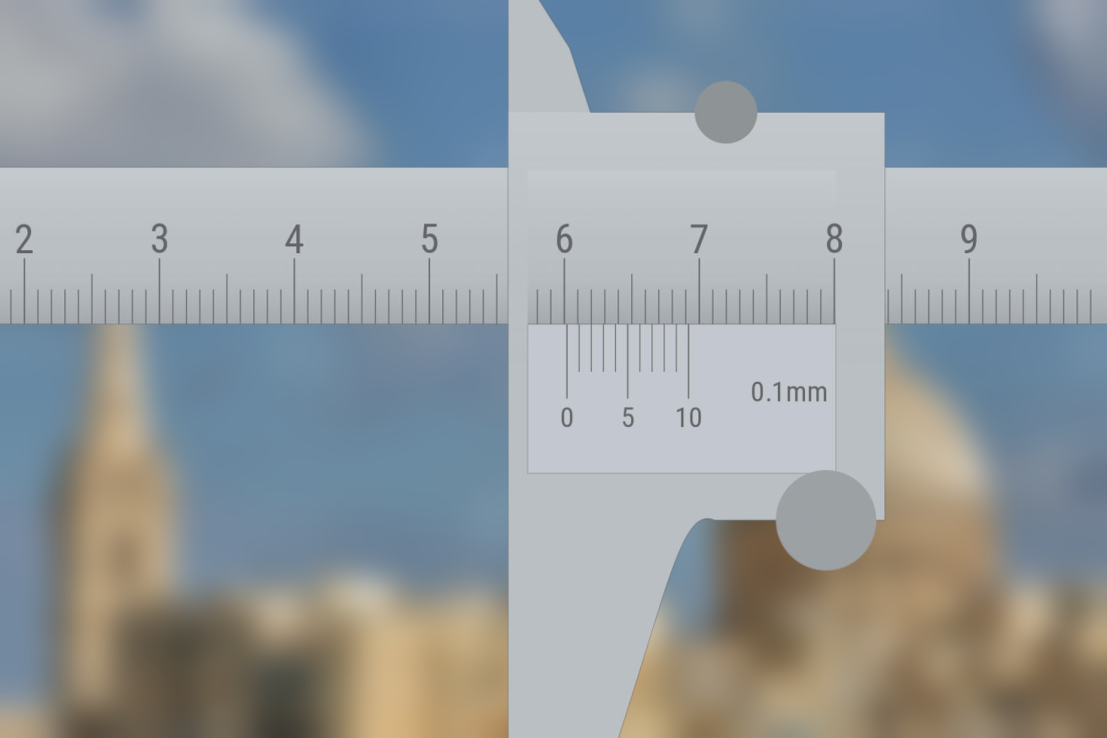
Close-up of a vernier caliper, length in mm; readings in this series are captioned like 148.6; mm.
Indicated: 60.2; mm
